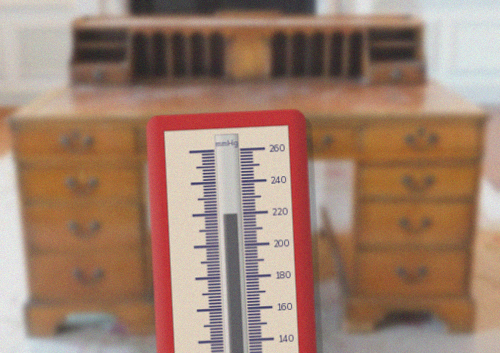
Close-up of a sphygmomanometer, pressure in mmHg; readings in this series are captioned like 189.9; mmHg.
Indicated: 220; mmHg
